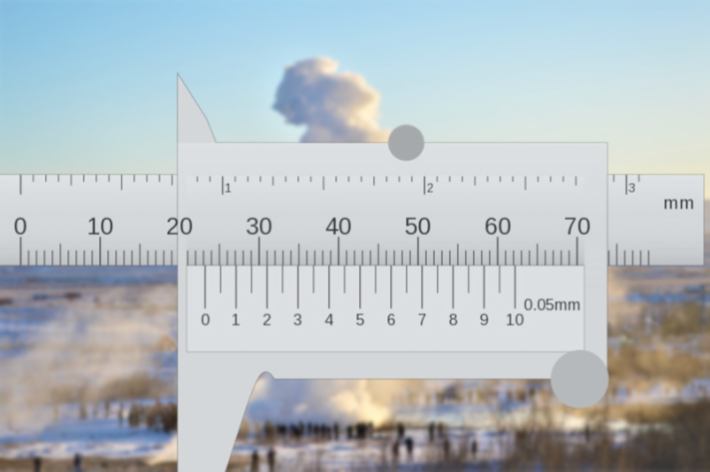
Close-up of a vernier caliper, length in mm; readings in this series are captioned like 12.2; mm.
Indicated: 23.2; mm
